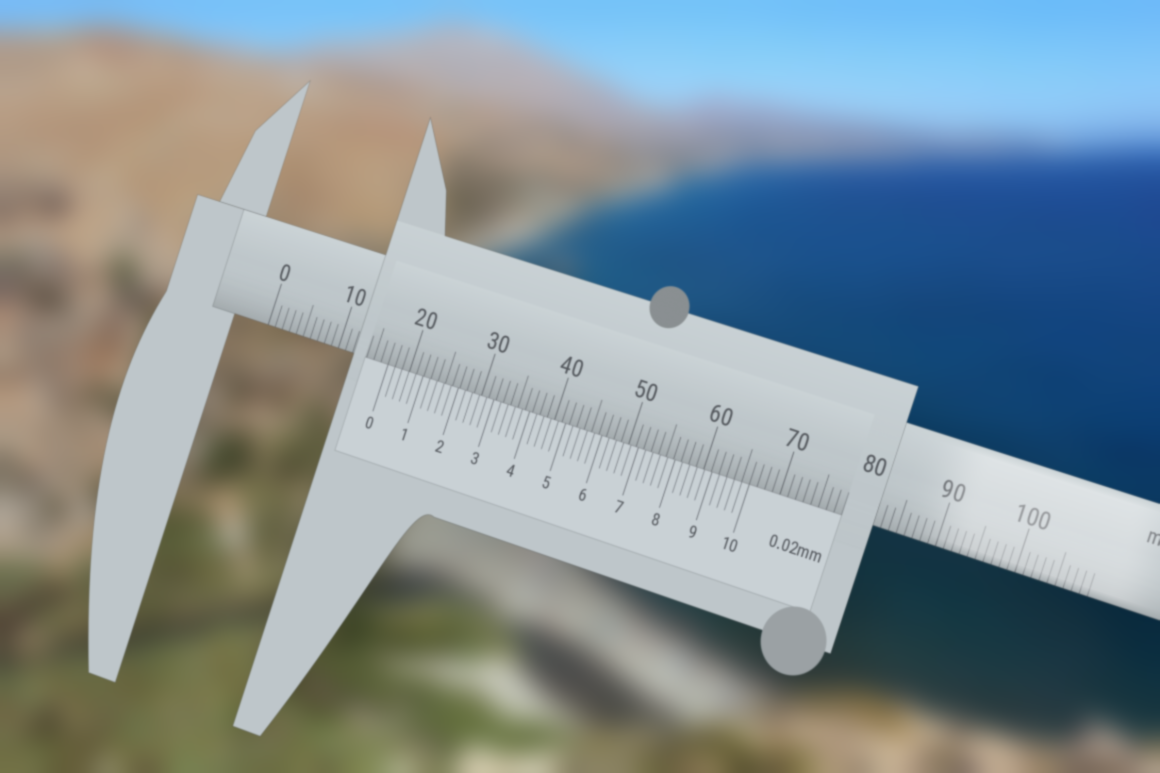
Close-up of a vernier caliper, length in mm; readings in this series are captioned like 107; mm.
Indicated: 17.0; mm
